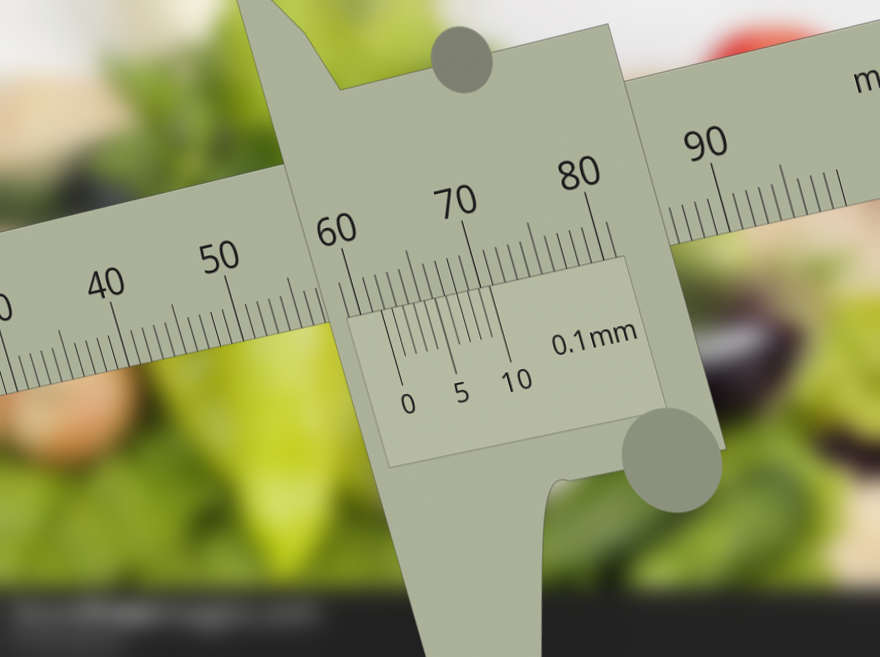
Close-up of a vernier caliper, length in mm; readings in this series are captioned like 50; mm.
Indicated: 61.7; mm
